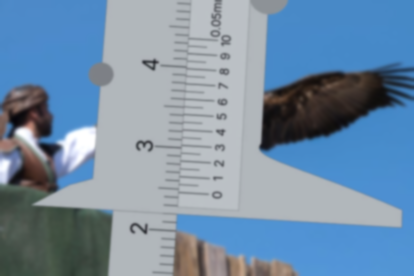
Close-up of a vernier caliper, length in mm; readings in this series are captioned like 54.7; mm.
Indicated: 24.6; mm
